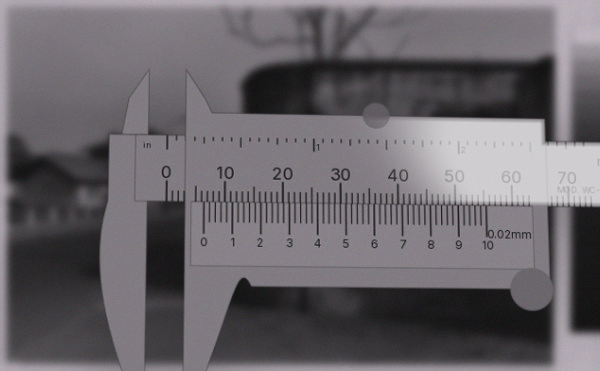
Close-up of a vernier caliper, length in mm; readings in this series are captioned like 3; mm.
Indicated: 6.4; mm
